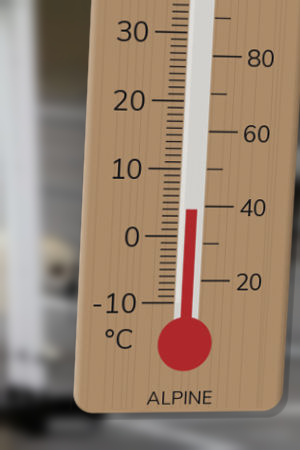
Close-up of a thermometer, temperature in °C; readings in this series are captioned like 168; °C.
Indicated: 4; °C
